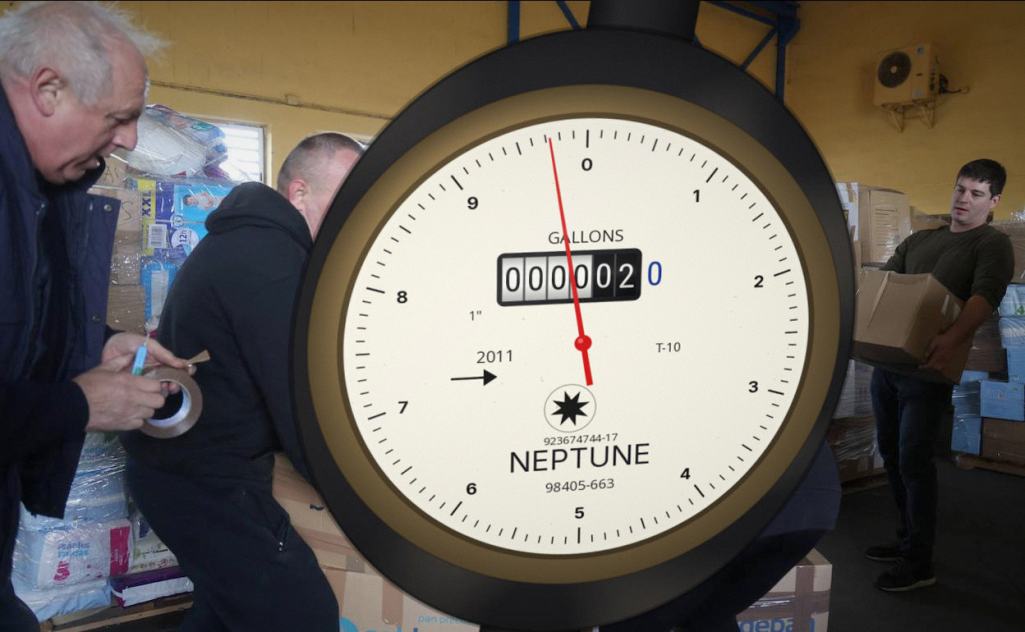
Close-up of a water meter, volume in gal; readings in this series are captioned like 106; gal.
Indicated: 19.7; gal
